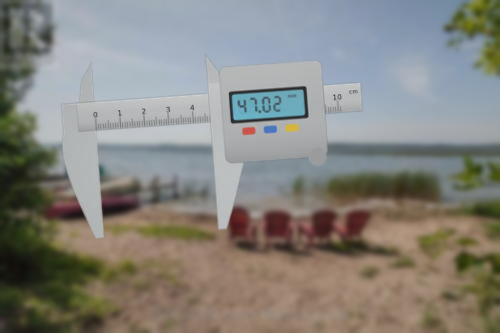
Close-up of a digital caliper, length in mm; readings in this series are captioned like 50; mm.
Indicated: 47.02; mm
